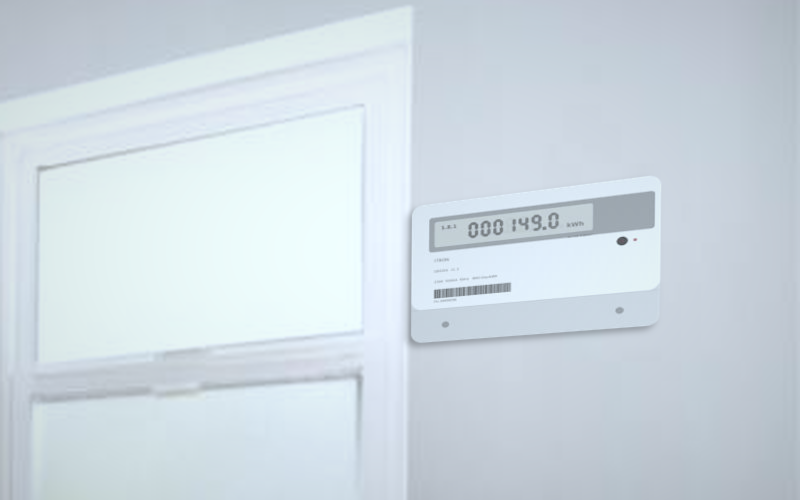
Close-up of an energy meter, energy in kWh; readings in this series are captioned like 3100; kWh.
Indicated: 149.0; kWh
